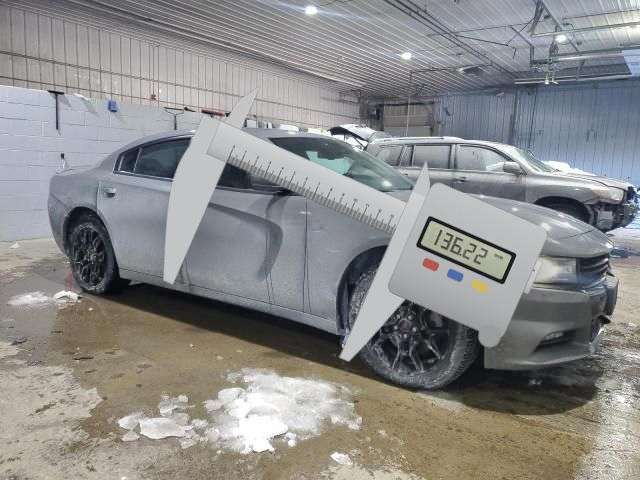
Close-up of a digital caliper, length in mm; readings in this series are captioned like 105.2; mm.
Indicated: 136.22; mm
